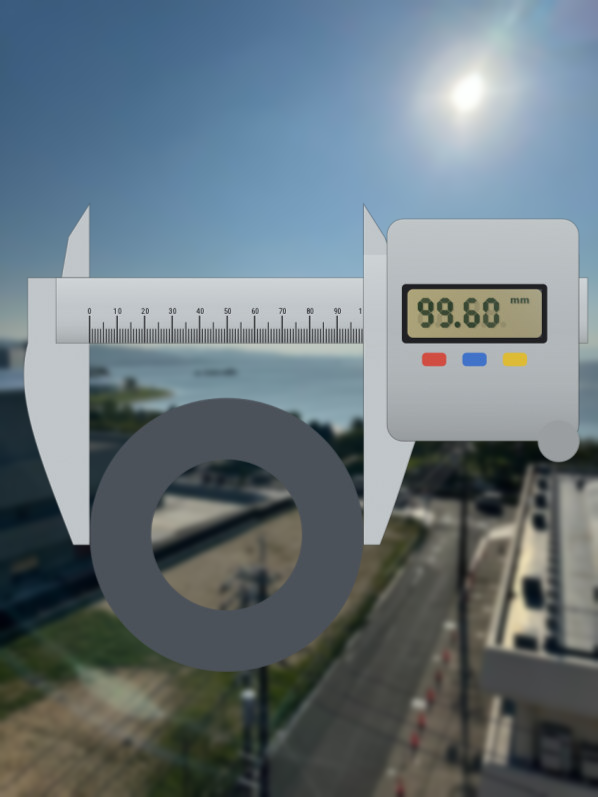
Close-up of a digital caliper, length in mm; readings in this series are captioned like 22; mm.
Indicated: 99.60; mm
